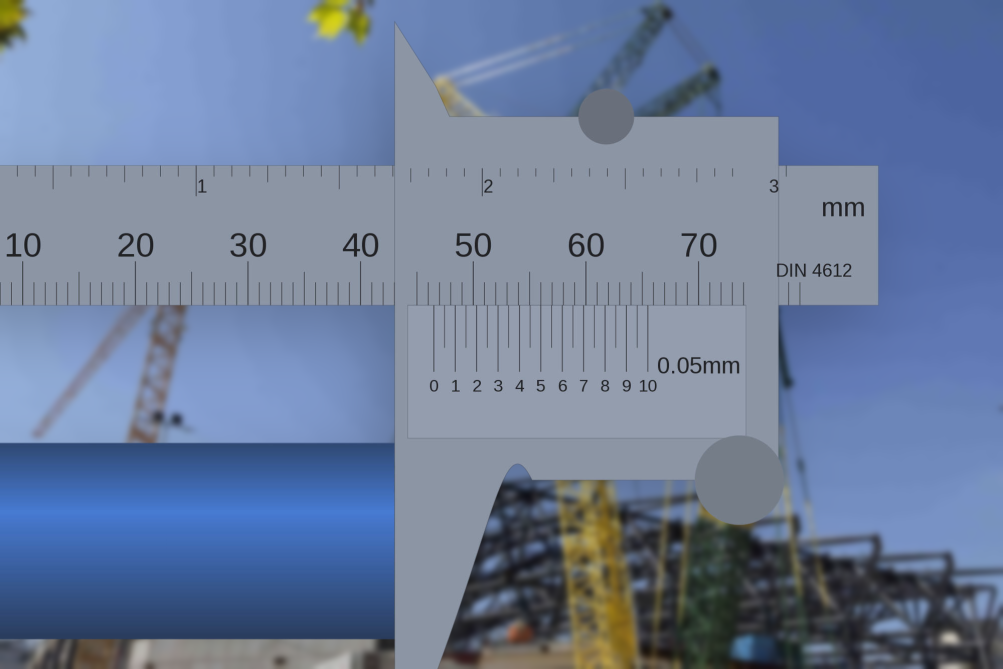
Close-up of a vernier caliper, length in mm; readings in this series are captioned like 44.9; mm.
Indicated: 46.5; mm
